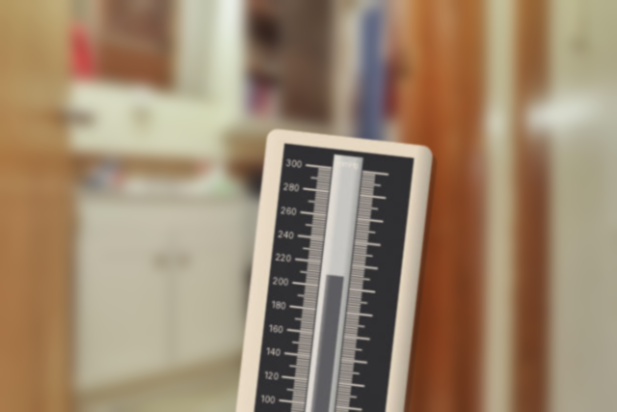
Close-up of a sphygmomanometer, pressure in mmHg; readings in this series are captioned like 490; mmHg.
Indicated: 210; mmHg
